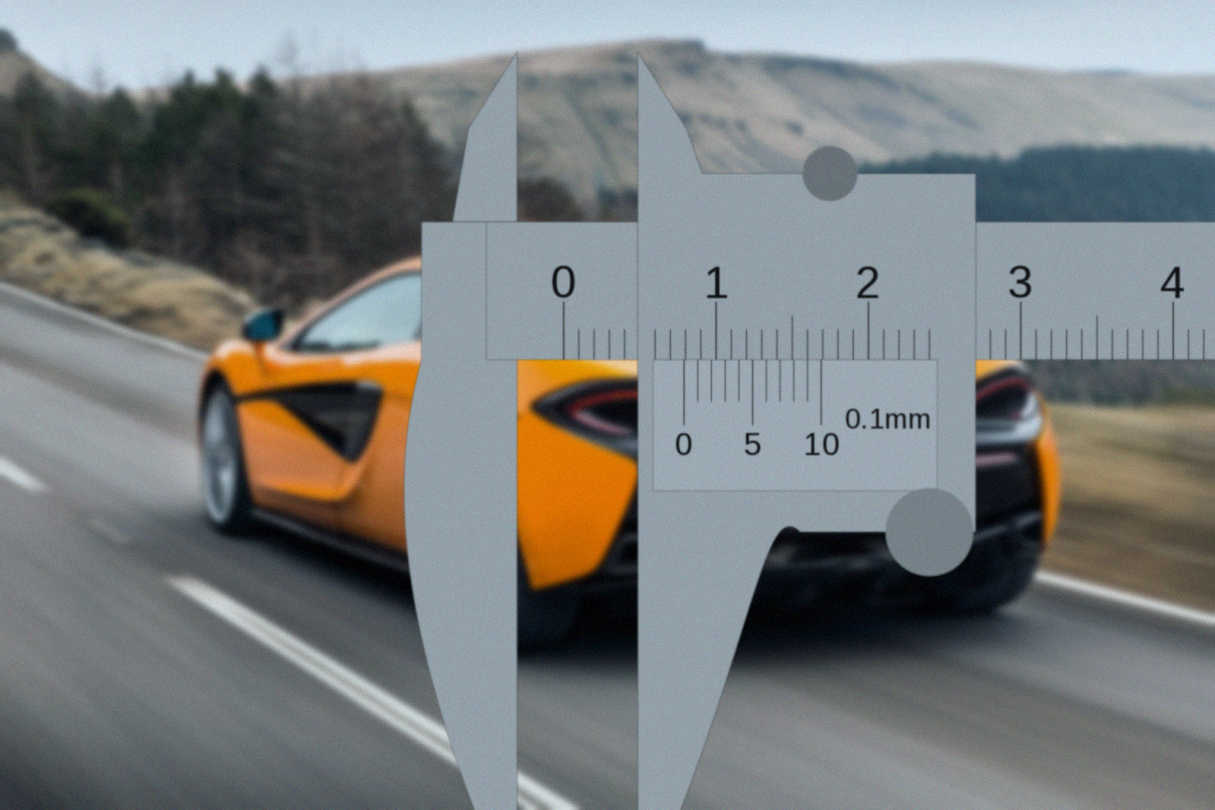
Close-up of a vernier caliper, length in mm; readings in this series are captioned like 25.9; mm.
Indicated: 7.9; mm
